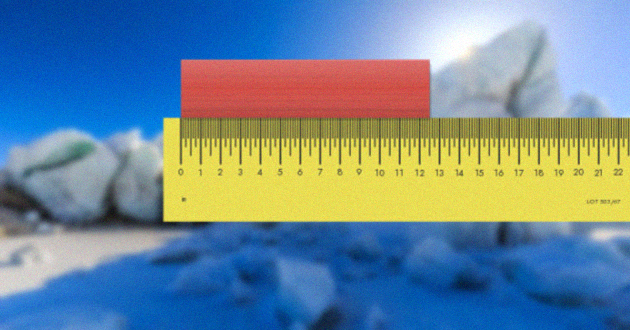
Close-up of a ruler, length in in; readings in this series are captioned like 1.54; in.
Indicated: 12.5; in
